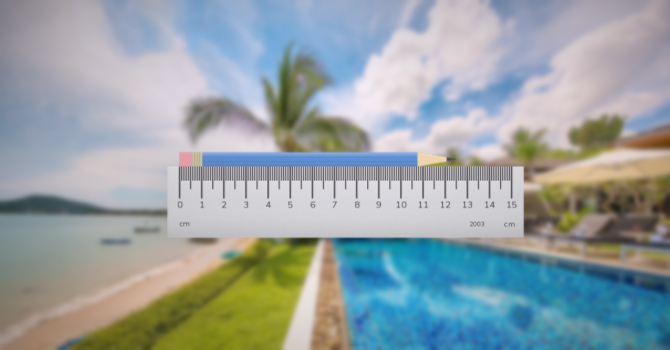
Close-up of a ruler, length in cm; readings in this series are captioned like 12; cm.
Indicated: 12.5; cm
